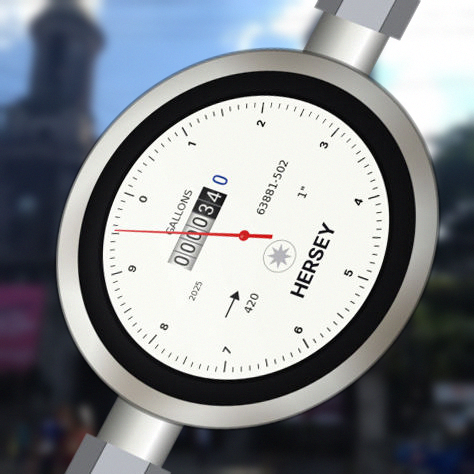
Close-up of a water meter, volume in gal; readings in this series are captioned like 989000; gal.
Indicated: 339.5; gal
